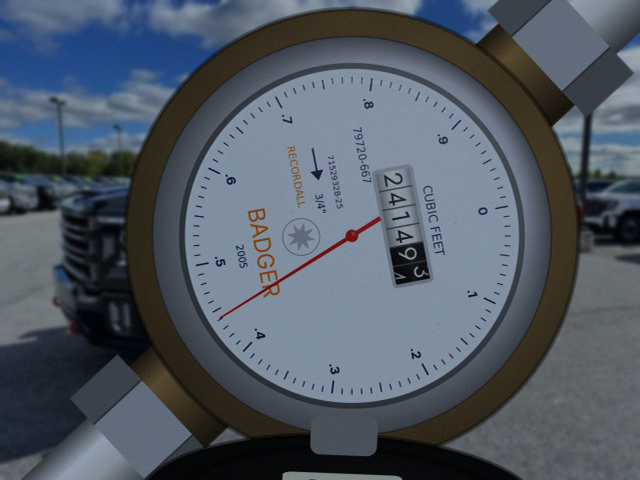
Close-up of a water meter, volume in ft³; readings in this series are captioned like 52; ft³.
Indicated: 241493.44; ft³
